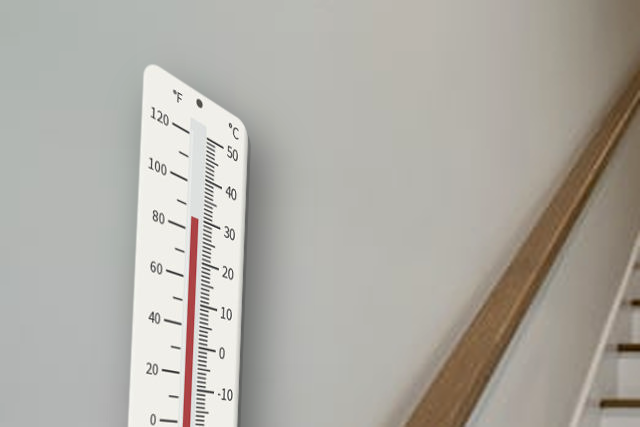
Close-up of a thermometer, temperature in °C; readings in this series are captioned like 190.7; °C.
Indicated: 30; °C
